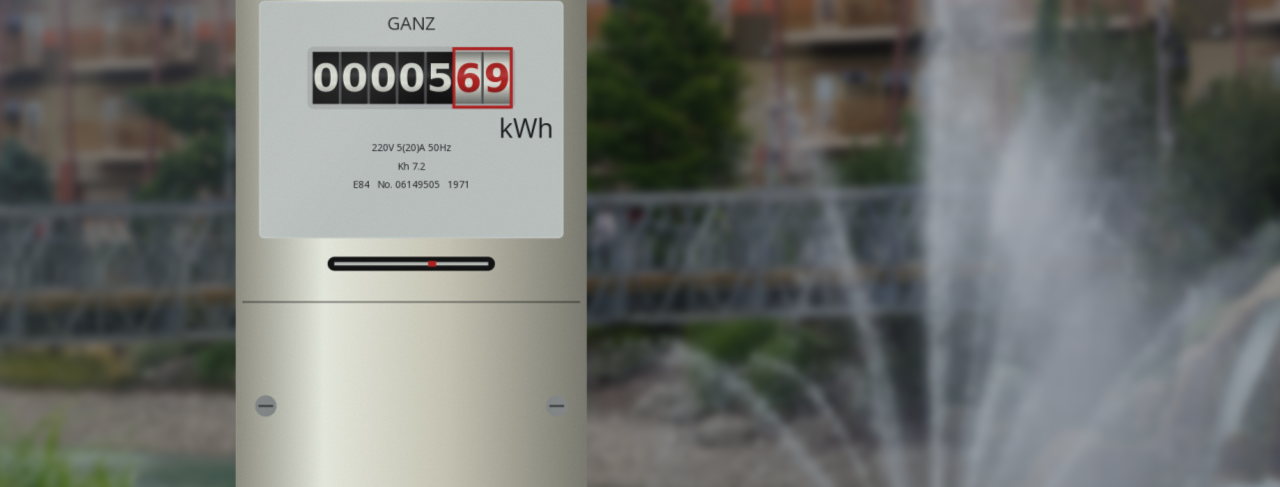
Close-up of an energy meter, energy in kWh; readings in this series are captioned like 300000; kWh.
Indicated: 5.69; kWh
